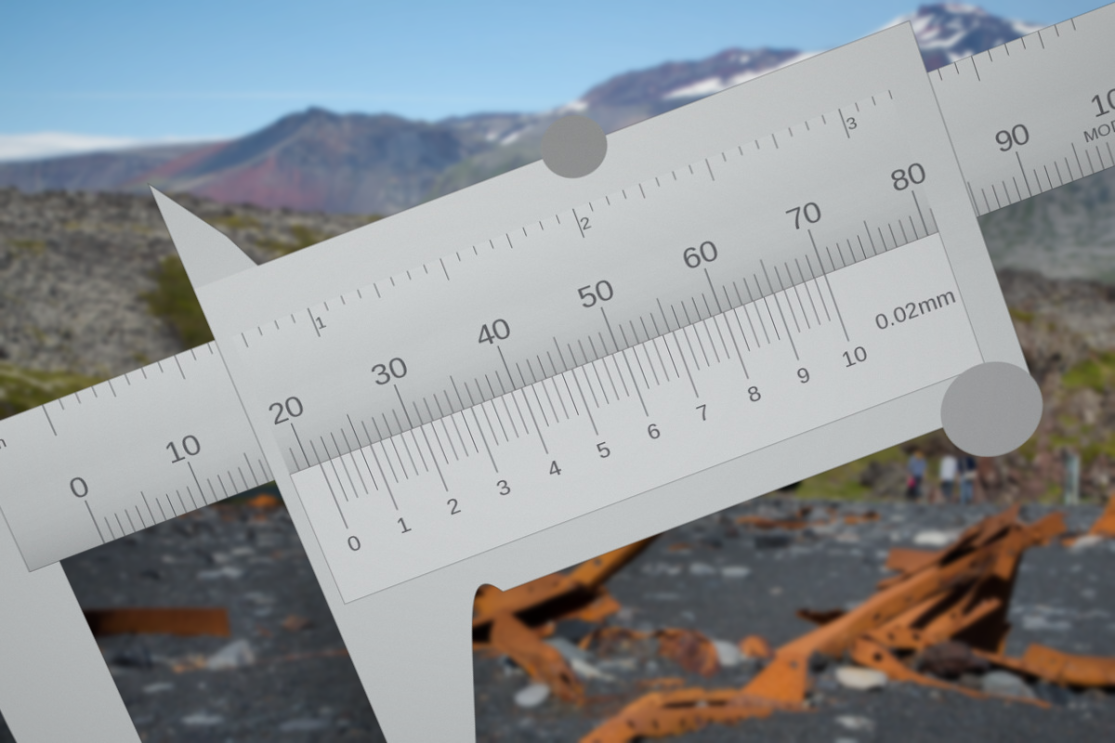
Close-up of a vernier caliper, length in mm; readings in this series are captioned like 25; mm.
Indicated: 21.0; mm
